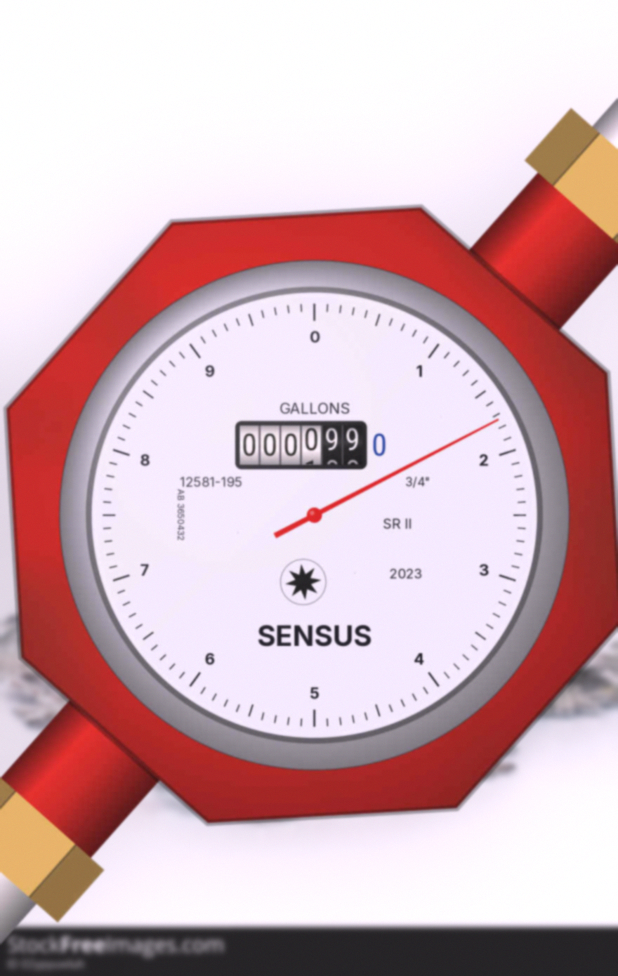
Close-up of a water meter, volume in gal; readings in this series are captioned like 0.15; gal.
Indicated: 991.7; gal
